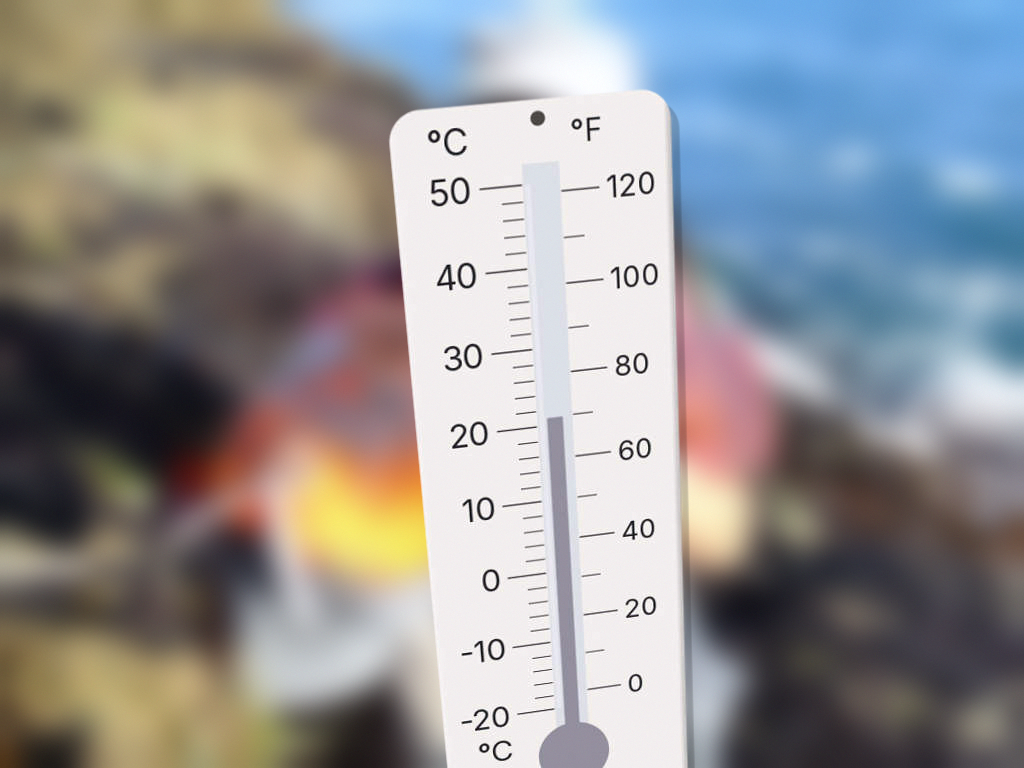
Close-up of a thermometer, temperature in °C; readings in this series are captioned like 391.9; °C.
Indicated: 21; °C
